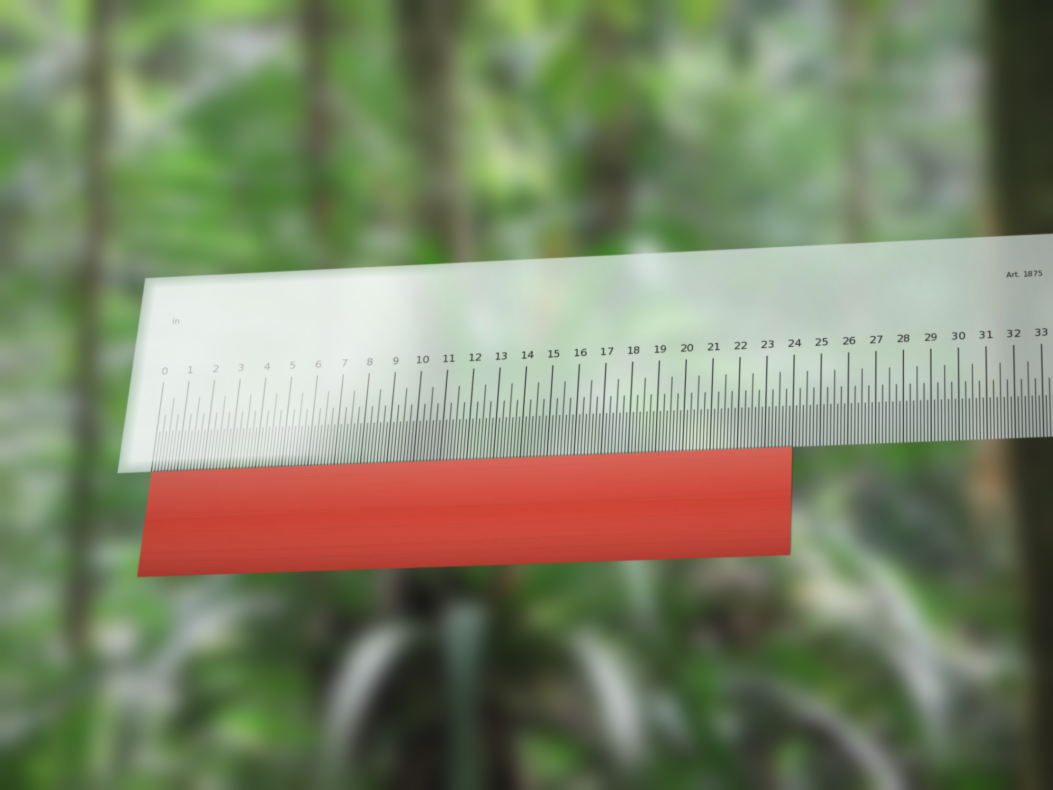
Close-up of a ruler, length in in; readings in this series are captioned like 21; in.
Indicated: 24; in
